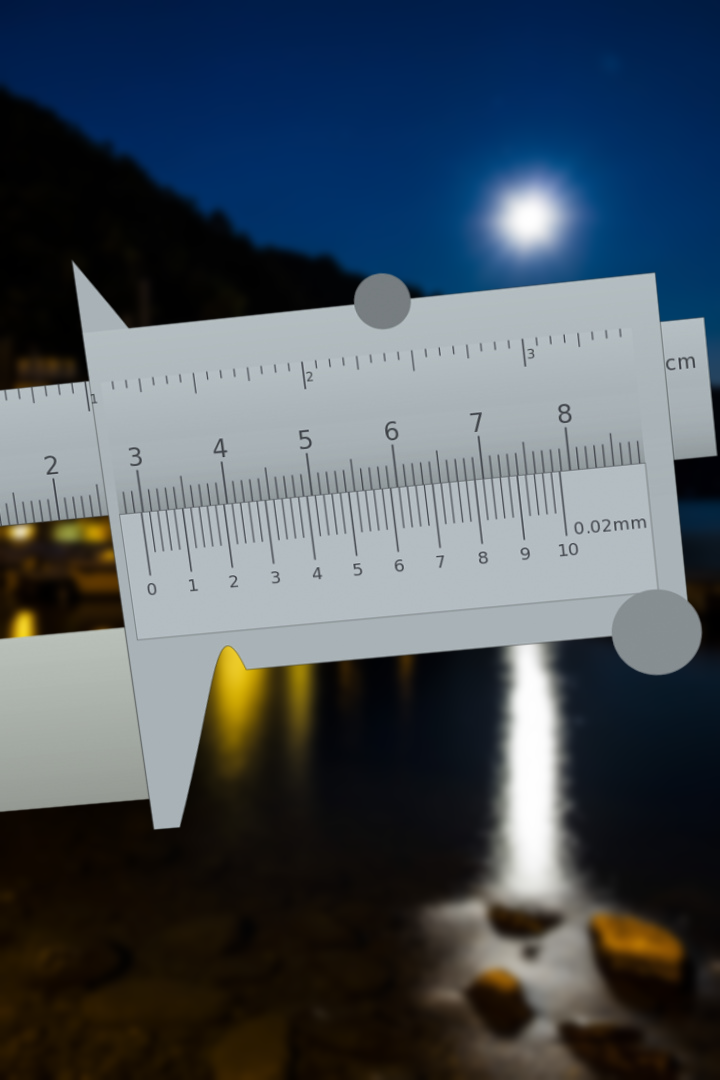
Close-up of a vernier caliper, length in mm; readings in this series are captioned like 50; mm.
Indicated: 29.8; mm
